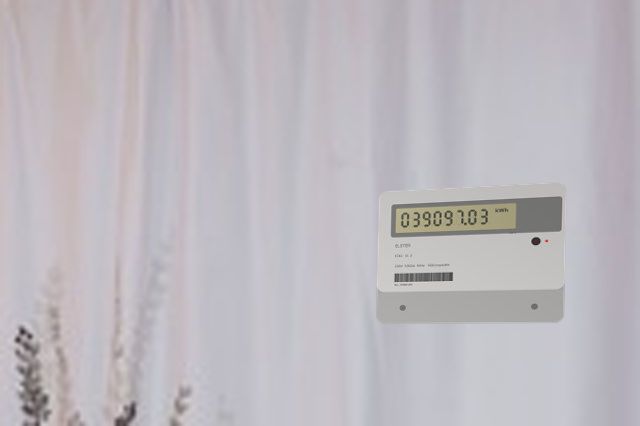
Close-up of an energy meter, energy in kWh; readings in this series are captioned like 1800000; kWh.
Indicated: 39097.03; kWh
